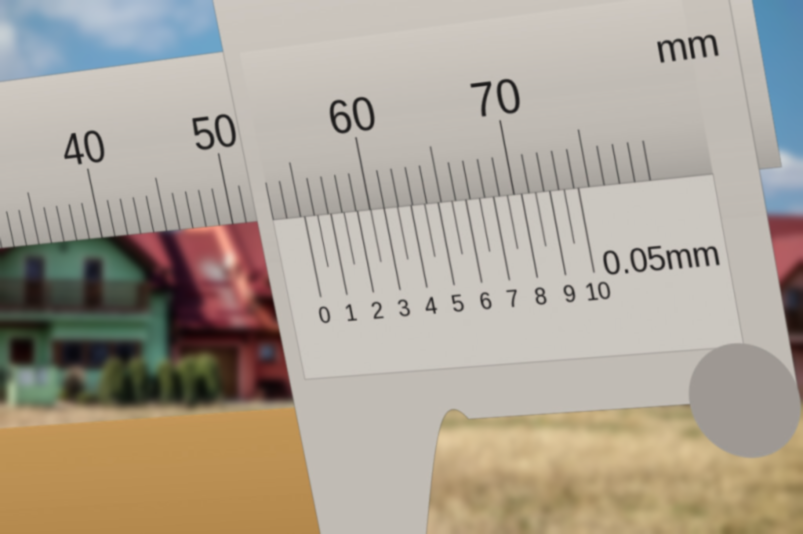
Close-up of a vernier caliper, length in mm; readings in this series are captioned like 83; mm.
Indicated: 55.3; mm
